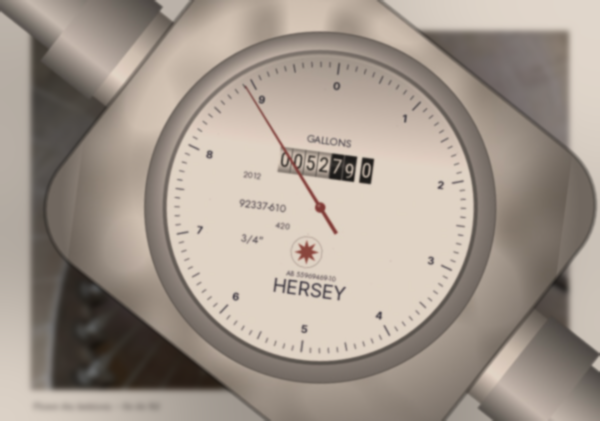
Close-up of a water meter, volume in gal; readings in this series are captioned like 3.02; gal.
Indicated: 52788.9; gal
